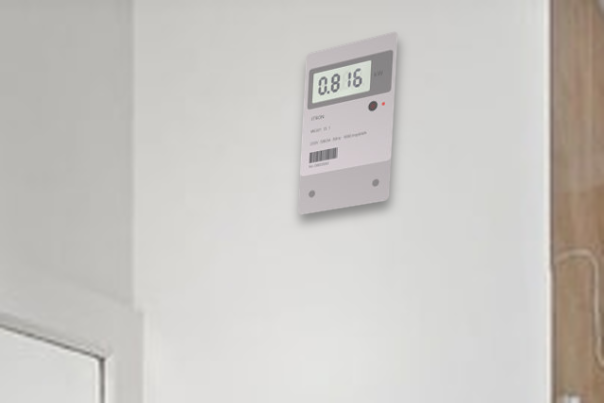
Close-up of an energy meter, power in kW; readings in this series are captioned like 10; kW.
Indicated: 0.816; kW
